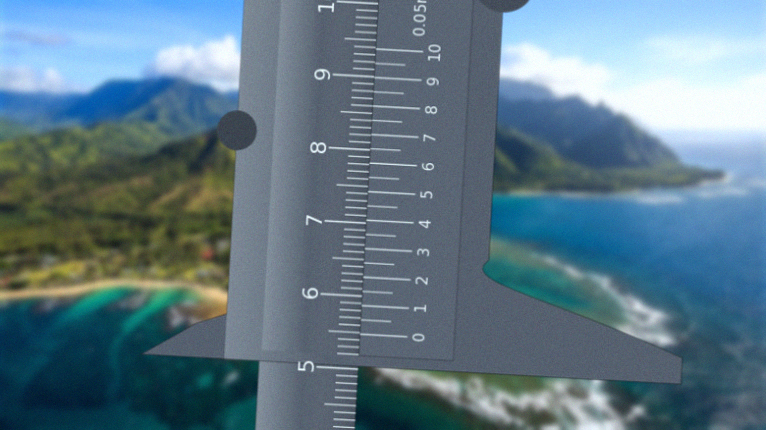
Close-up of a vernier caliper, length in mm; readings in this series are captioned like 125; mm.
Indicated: 54.8; mm
